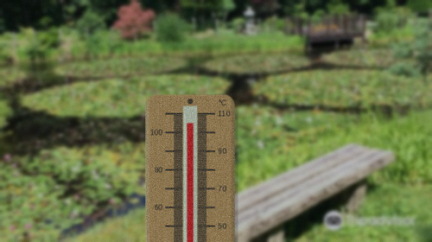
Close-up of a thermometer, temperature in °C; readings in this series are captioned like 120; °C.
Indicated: 105; °C
